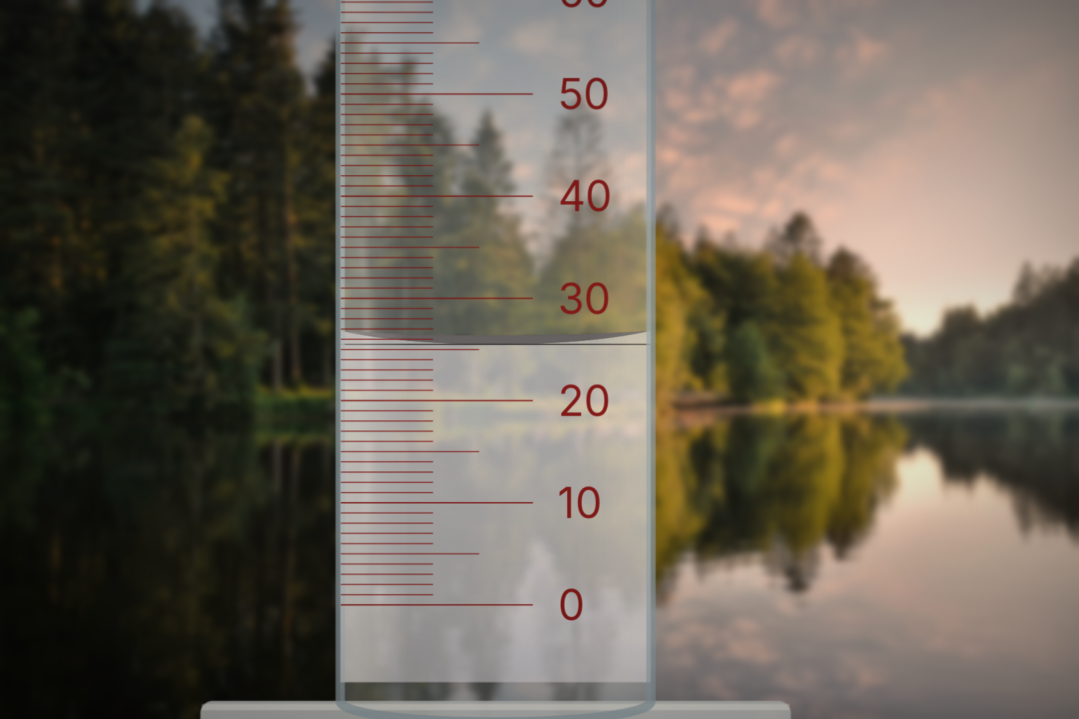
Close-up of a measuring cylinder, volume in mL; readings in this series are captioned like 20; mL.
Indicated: 25.5; mL
